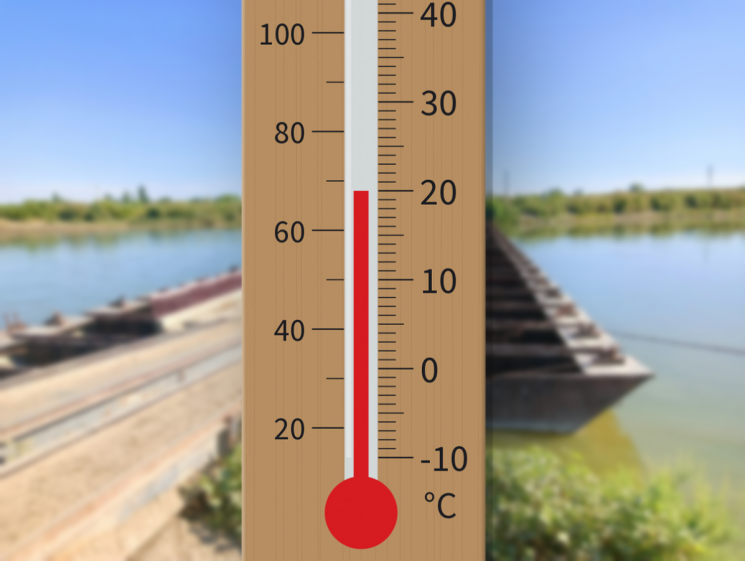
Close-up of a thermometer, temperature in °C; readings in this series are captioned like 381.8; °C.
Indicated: 20; °C
